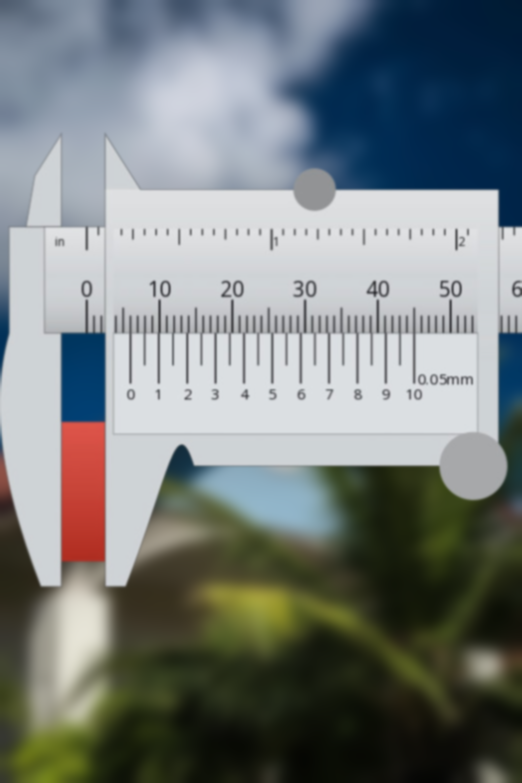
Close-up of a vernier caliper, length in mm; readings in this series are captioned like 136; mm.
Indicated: 6.0; mm
